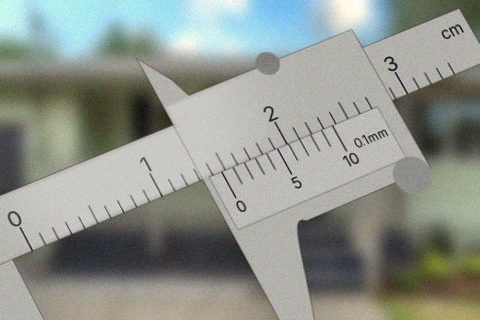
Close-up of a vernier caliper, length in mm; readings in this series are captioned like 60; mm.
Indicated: 14.7; mm
